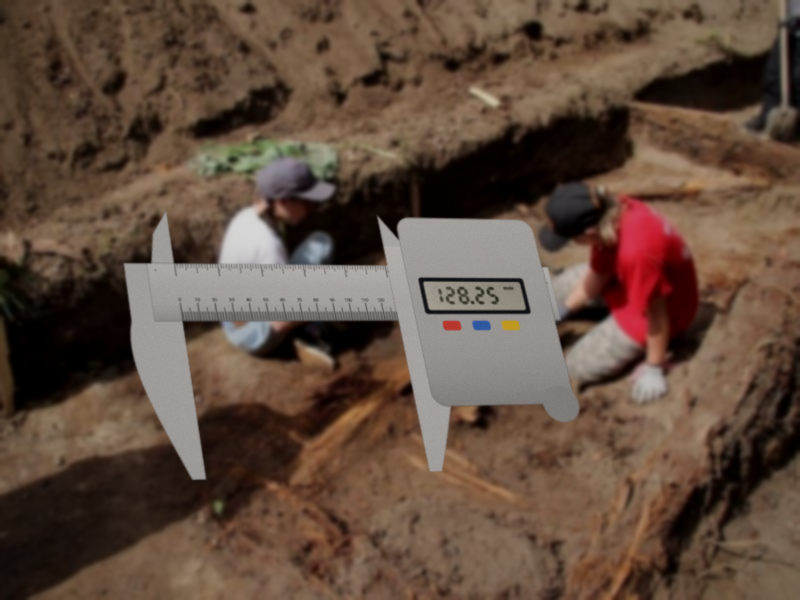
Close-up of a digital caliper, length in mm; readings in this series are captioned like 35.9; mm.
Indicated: 128.25; mm
